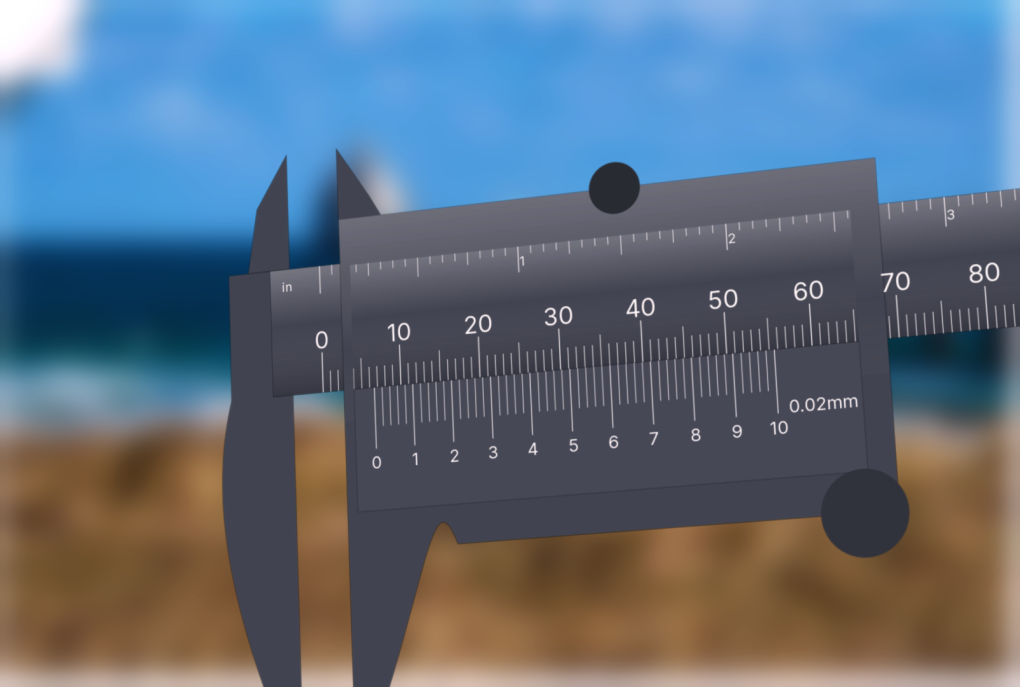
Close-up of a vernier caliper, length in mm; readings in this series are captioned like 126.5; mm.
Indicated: 6.6; mm
